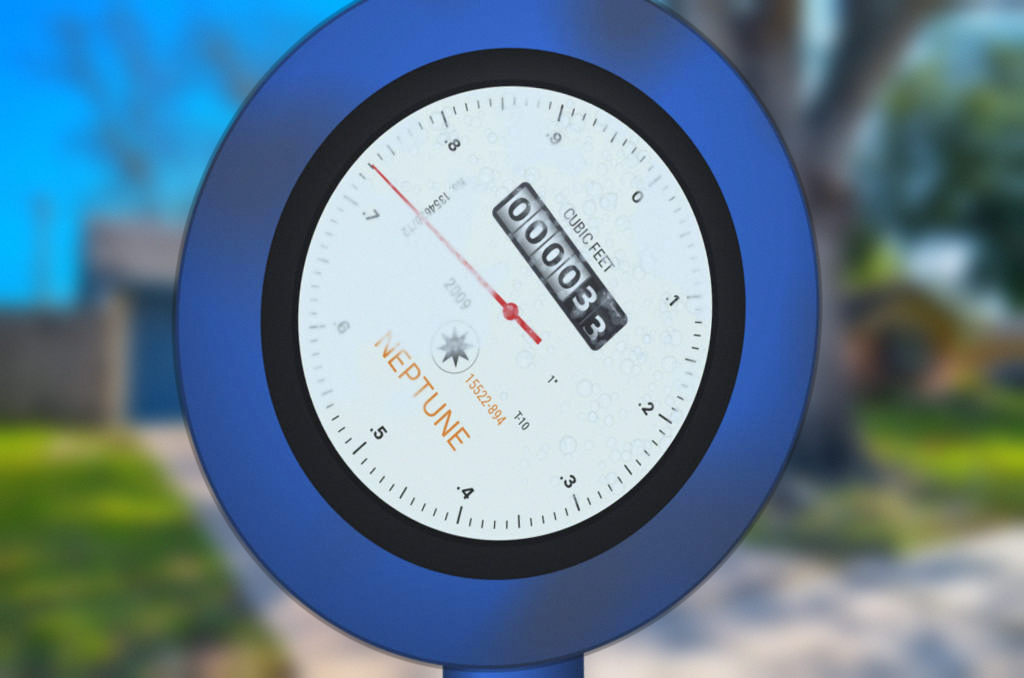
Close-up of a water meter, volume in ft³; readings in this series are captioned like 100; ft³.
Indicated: 32.73; ft³
